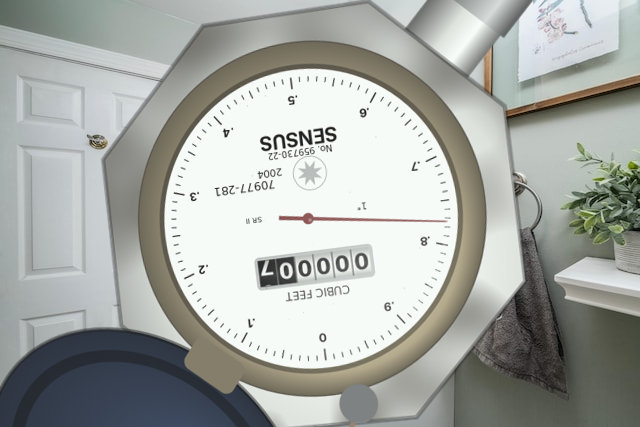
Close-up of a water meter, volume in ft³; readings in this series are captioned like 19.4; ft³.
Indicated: 6.77; ft³
